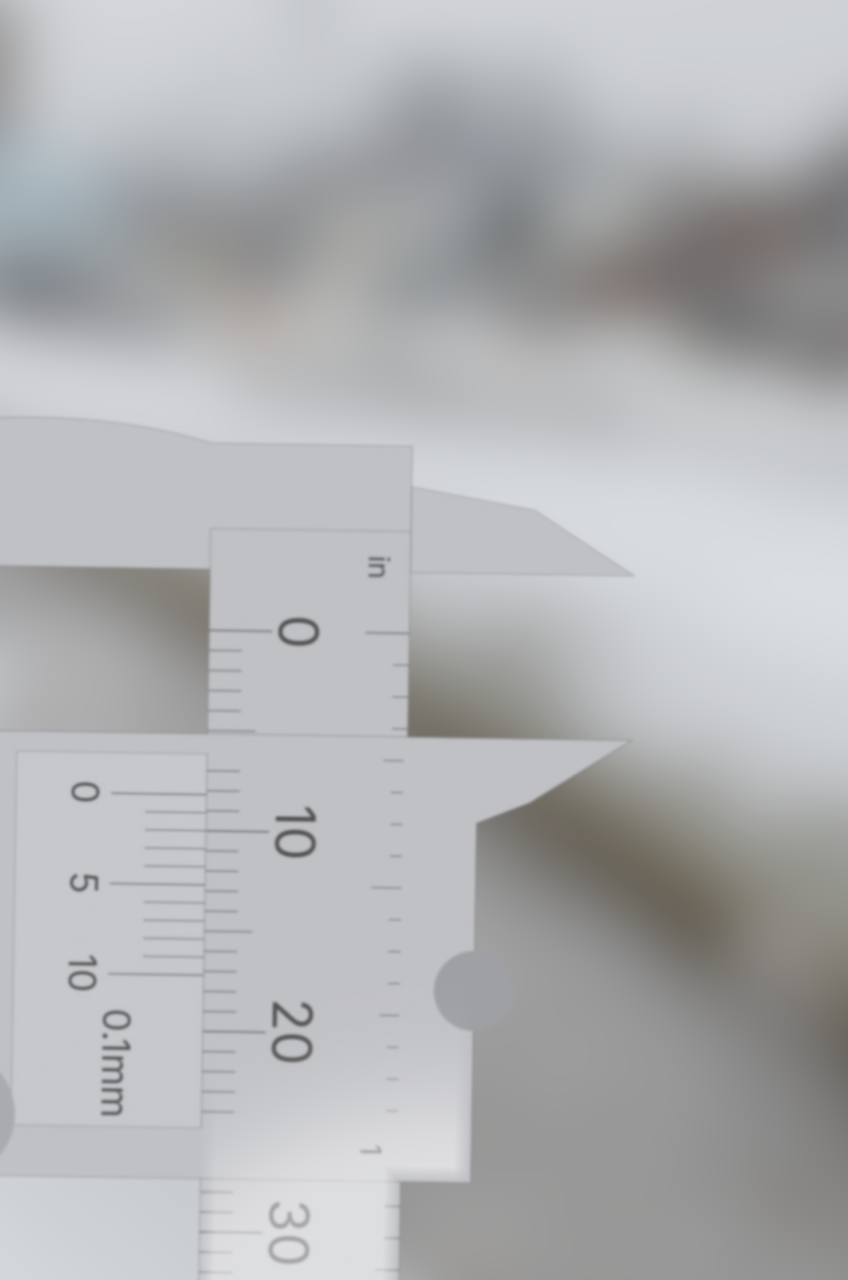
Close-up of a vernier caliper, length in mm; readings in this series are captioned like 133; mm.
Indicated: 8.2; mm
